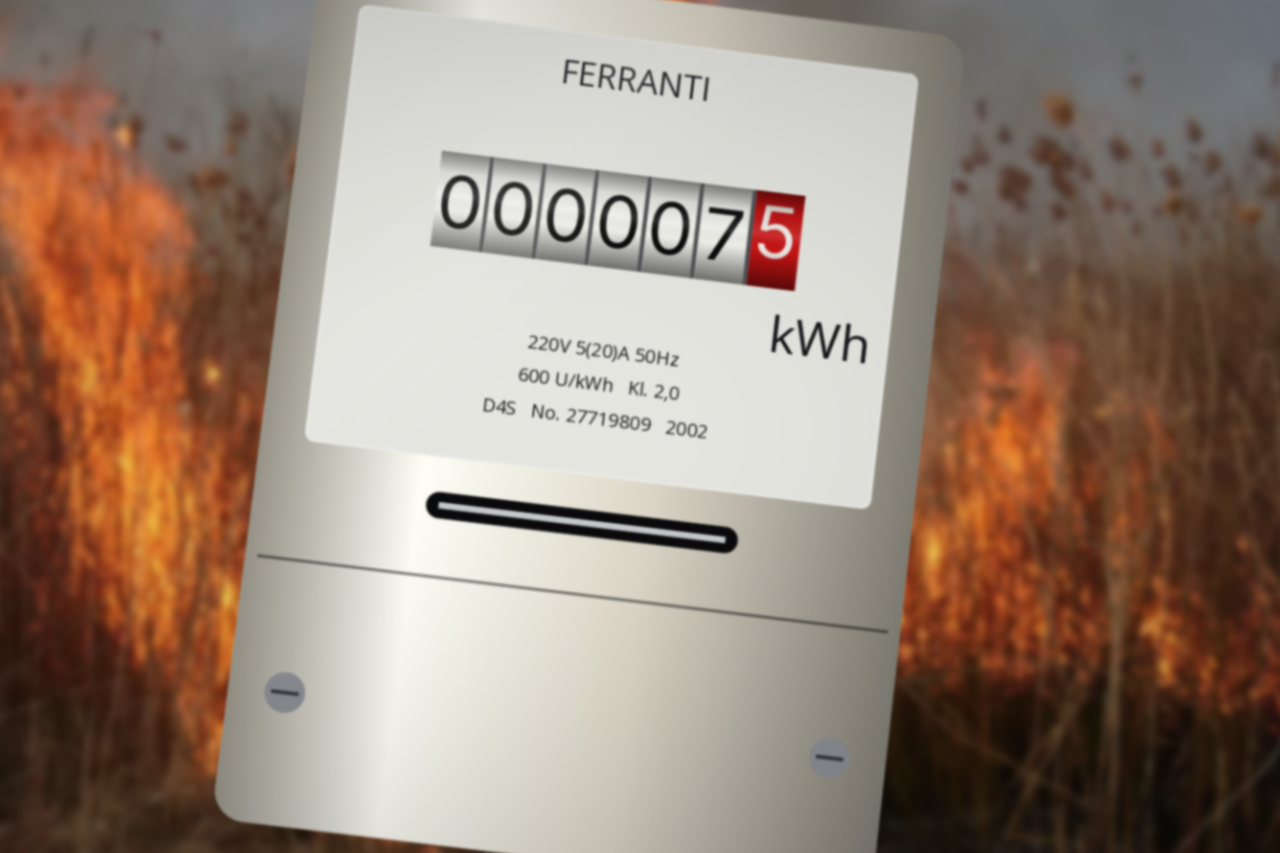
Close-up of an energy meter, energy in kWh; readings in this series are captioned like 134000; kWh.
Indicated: 7.5; kWh
